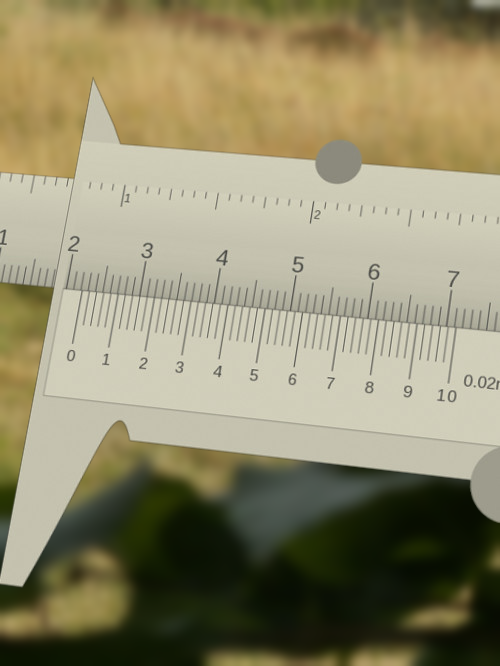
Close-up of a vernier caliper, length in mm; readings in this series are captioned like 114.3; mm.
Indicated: 22.2; mm
